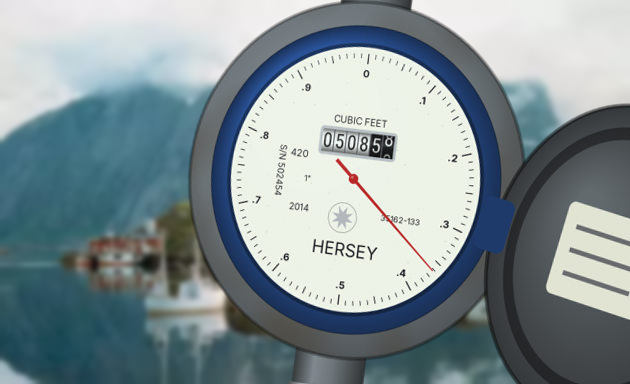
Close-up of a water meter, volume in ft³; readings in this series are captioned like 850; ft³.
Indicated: 50858.36; ft³
